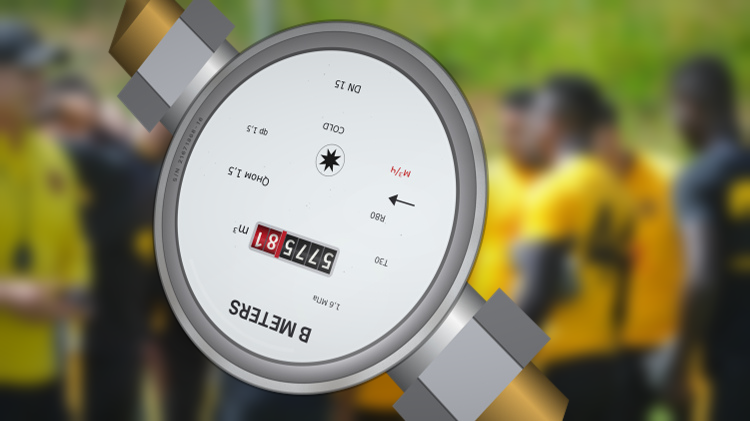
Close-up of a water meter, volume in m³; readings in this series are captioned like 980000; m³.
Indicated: 5775.81; m³
